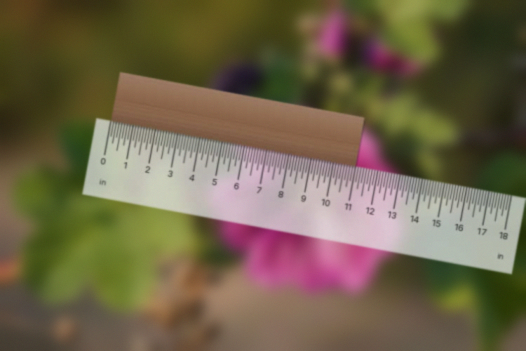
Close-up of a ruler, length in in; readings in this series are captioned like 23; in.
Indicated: 11; in
